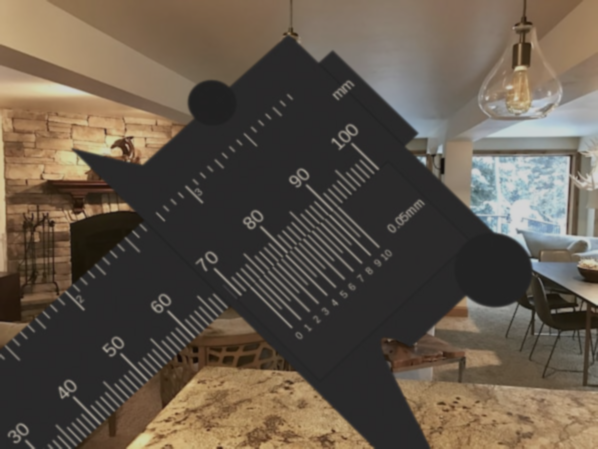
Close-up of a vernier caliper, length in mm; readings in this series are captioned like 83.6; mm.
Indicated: 72.0; mm
